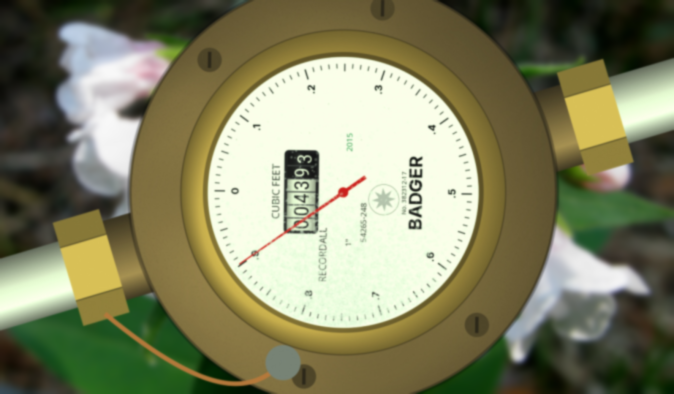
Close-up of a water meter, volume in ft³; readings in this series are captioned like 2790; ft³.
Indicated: 4392.90; ft³
